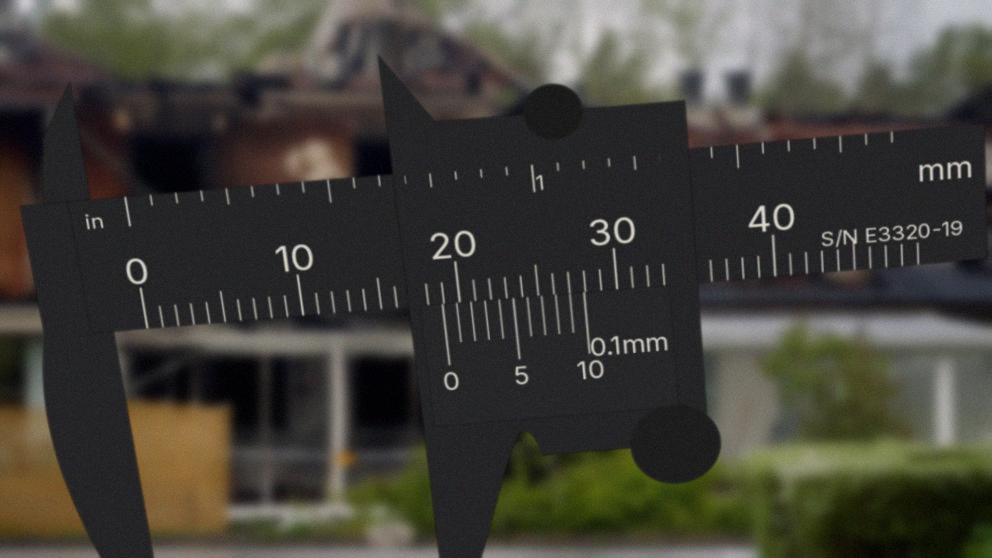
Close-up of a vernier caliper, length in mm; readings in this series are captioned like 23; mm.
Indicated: 18.9; mm
